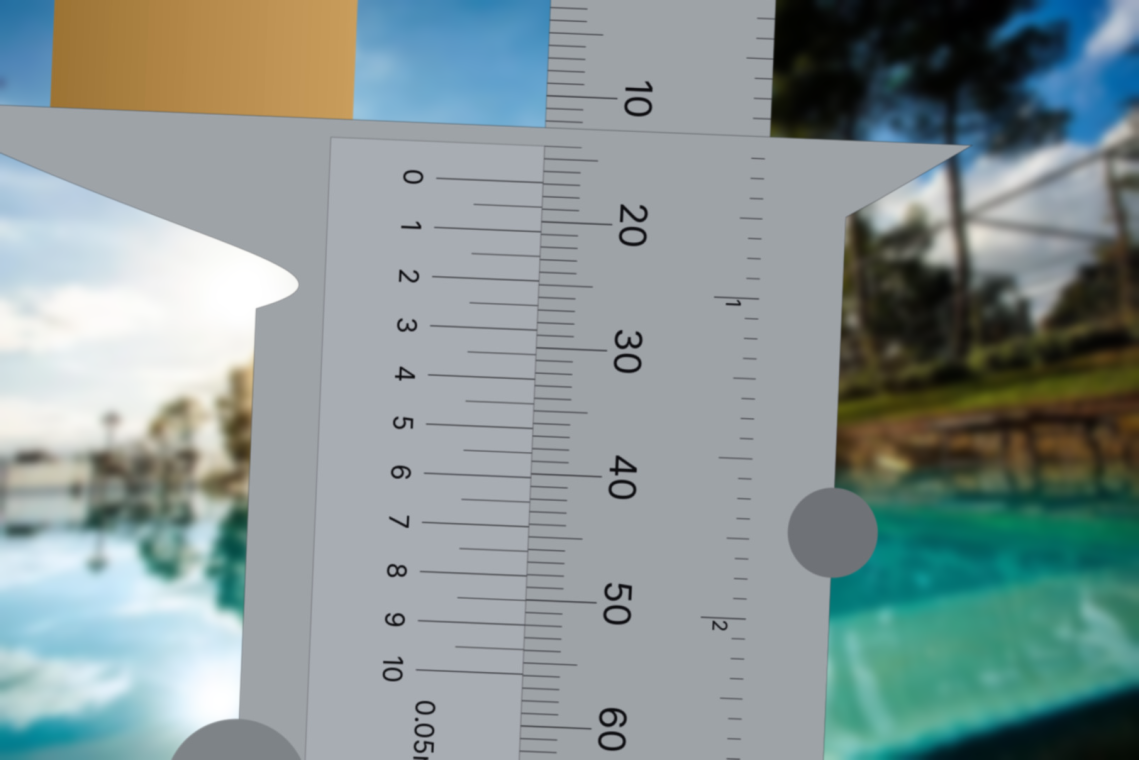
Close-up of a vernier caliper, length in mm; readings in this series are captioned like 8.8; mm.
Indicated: 16.9; mm
